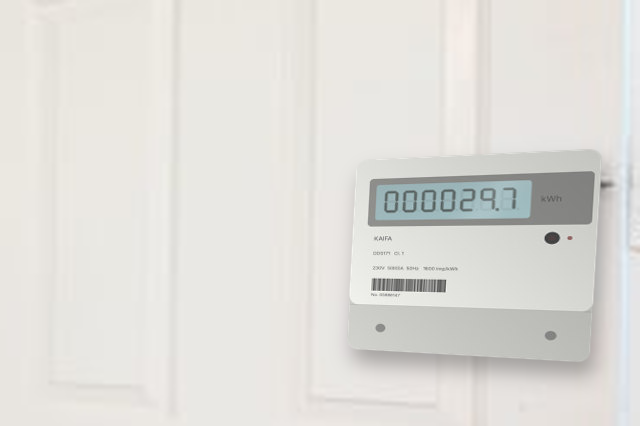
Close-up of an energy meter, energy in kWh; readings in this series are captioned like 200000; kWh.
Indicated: 29.7; kWh
